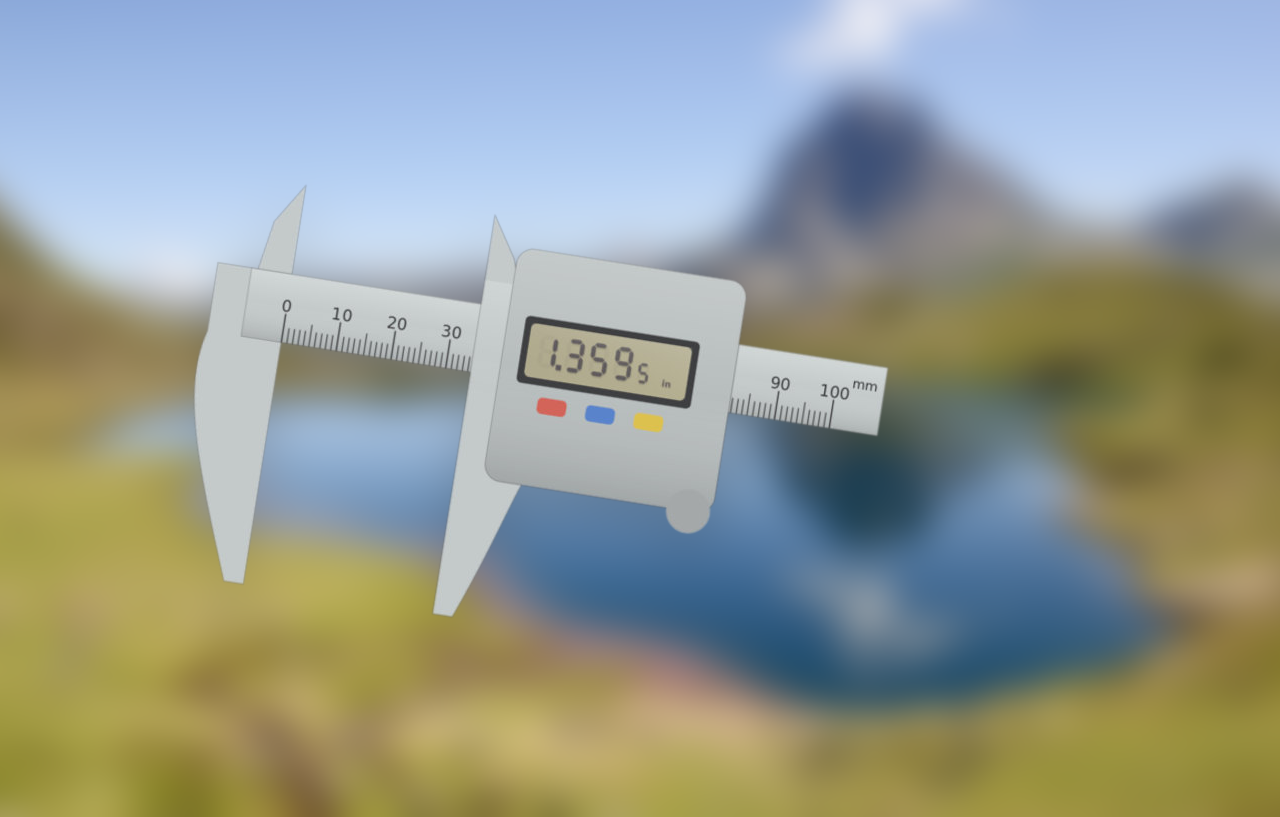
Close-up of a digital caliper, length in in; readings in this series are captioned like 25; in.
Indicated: 1.3595; in
